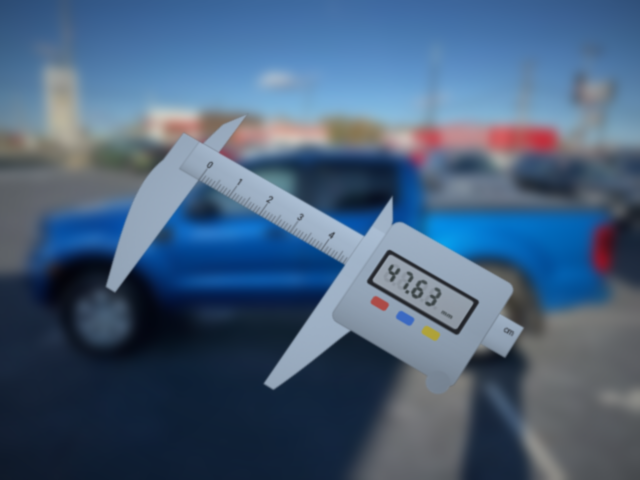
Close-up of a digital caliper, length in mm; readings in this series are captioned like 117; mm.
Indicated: 47.63; mm
